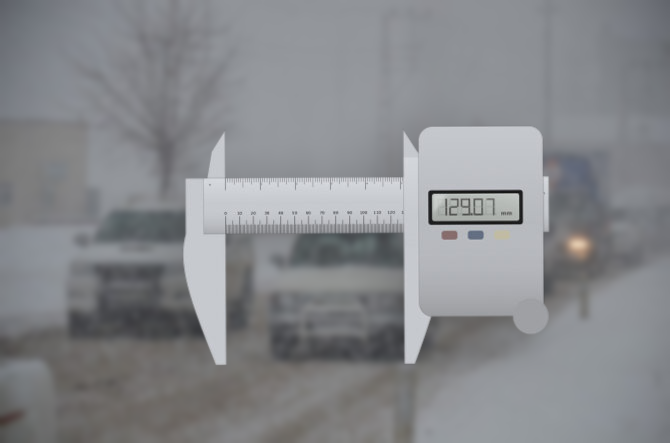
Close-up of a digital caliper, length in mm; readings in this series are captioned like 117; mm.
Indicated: 129.07; mm
